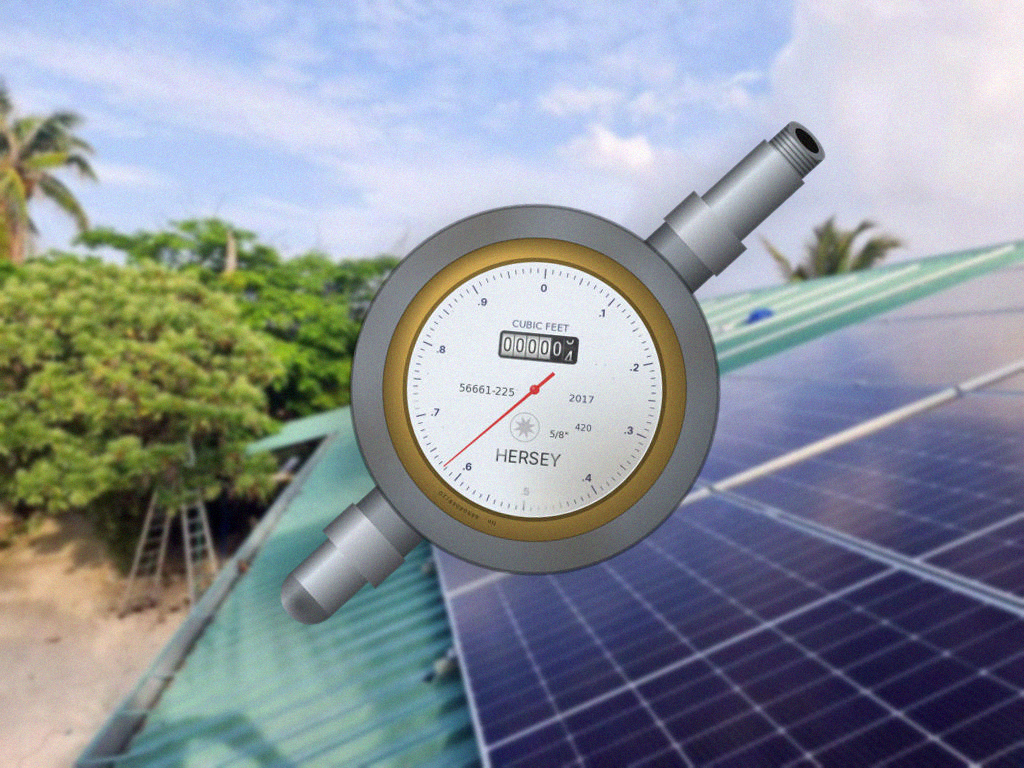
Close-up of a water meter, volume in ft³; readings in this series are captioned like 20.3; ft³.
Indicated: 3.62; ft³
